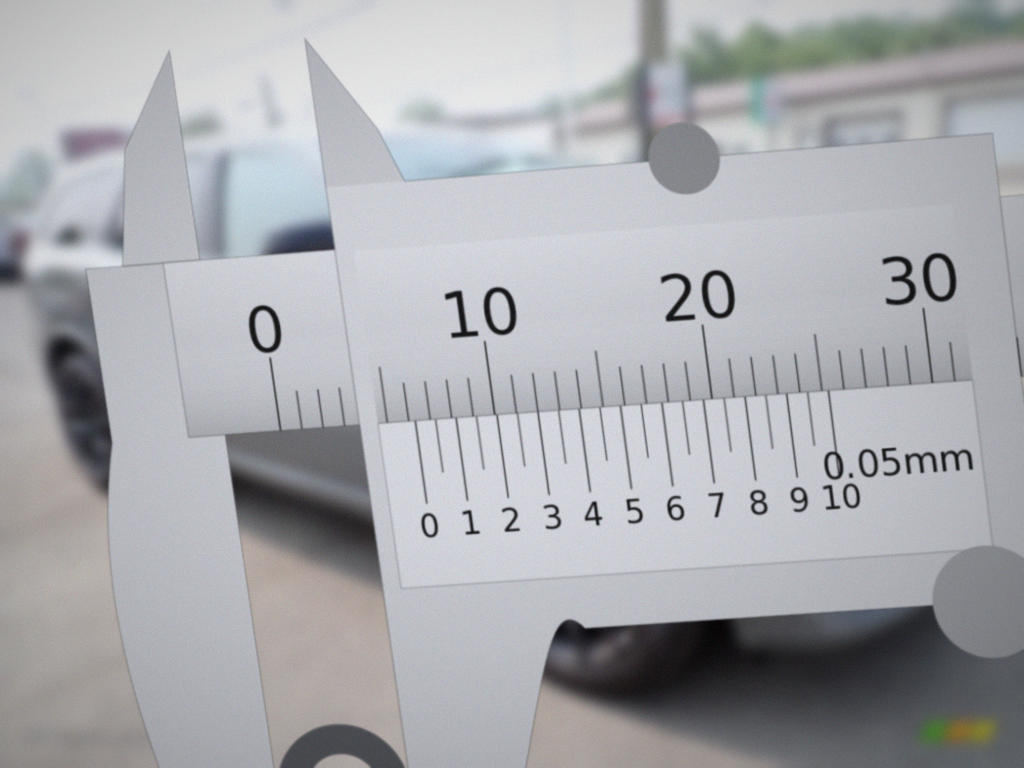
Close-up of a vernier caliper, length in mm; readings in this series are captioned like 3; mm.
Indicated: 6.3; mm
